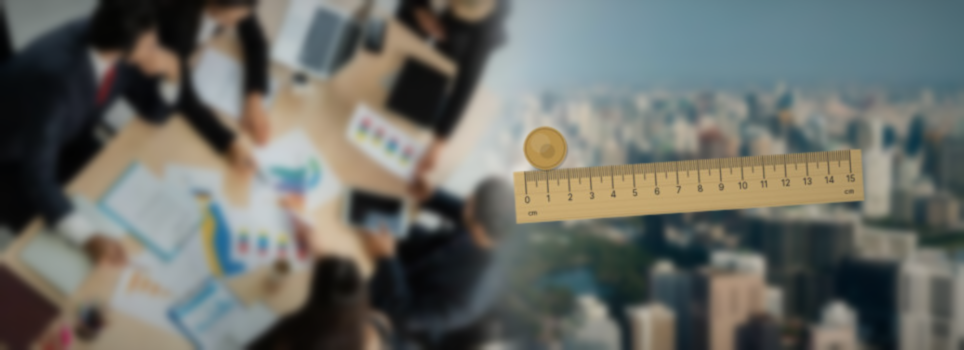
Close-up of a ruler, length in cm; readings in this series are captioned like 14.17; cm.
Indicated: 2; cm
